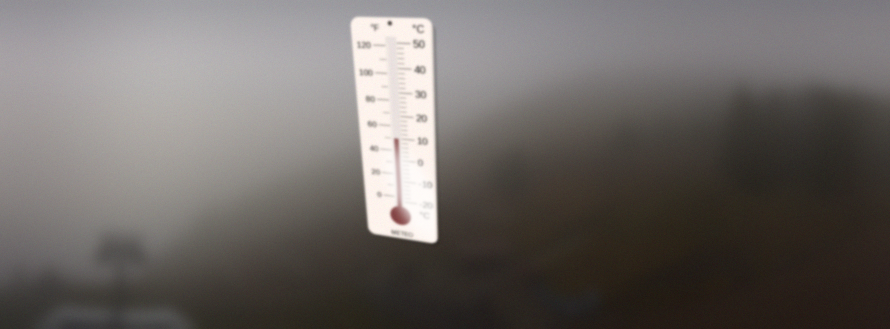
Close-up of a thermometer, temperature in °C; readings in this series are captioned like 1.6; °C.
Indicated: 10; °C
